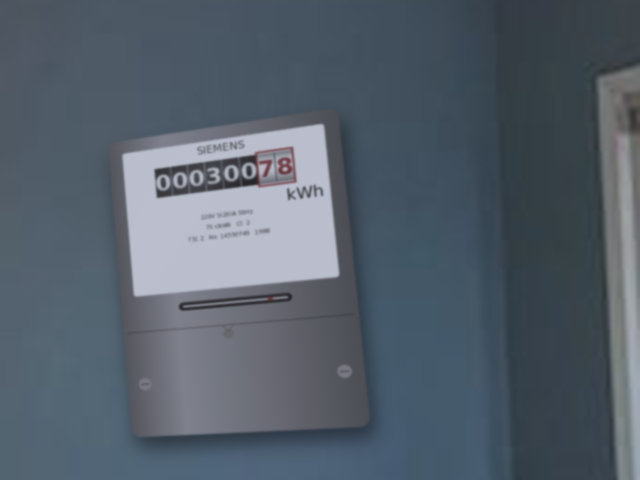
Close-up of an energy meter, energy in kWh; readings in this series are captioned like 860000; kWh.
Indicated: 300.78; kWh
